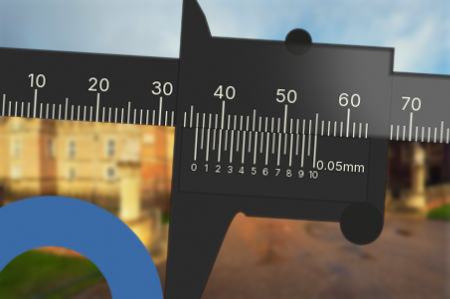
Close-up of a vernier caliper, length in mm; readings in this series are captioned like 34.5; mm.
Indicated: 36.0; mm
